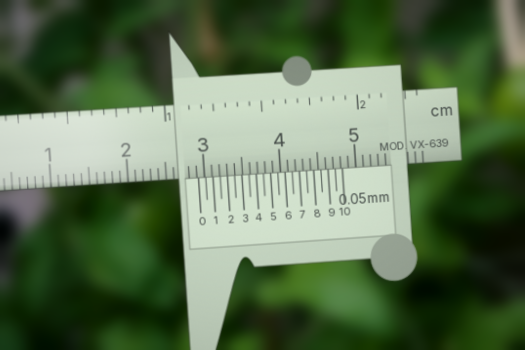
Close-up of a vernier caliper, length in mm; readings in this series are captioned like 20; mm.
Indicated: 29.2; mm
